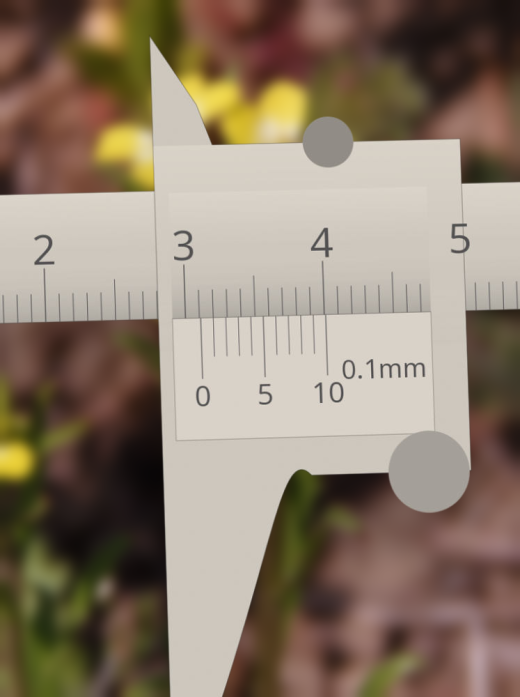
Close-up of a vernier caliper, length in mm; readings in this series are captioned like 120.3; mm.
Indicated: 31.1; mm
